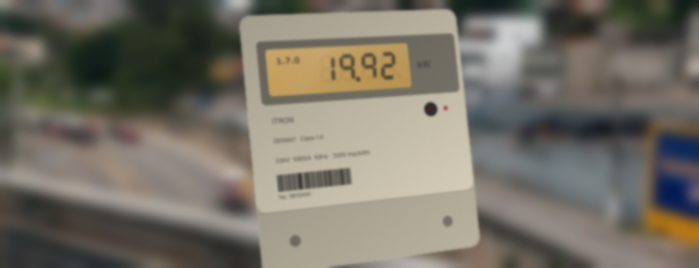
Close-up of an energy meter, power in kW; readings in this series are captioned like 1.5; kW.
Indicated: 19.92; kW
